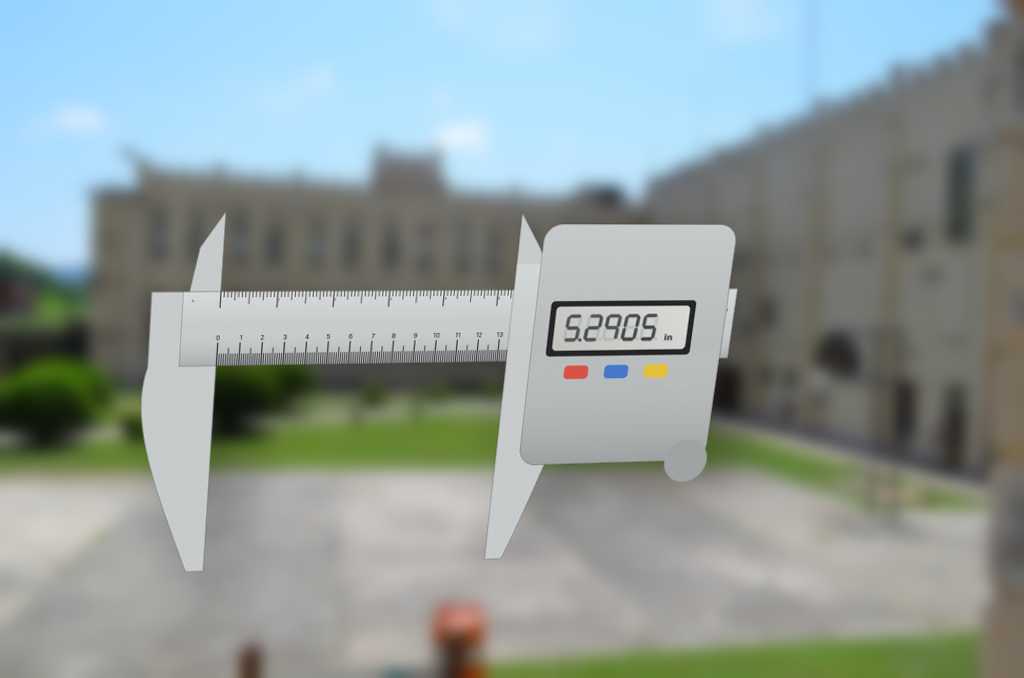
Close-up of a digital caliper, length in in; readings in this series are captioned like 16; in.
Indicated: 5.2905; in
